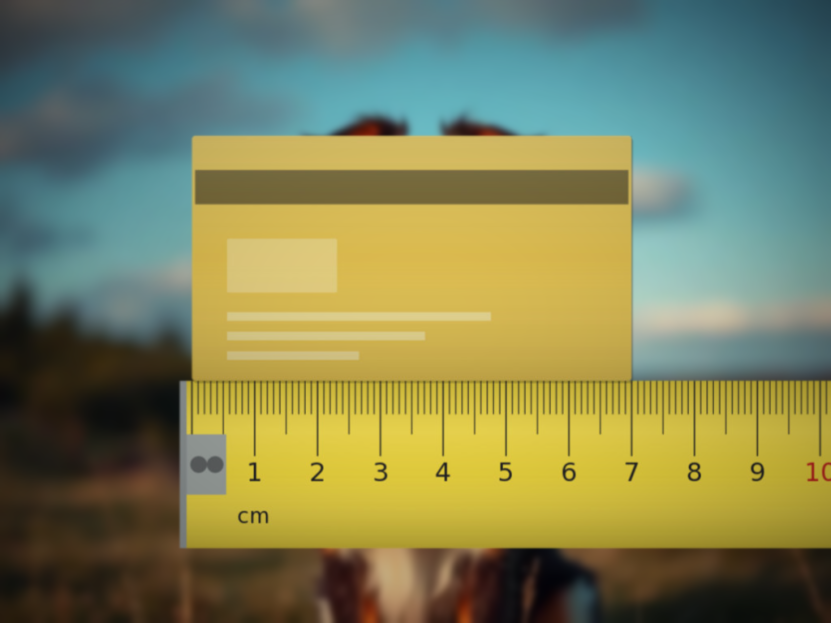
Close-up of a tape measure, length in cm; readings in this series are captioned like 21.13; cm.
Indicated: 7; cm
